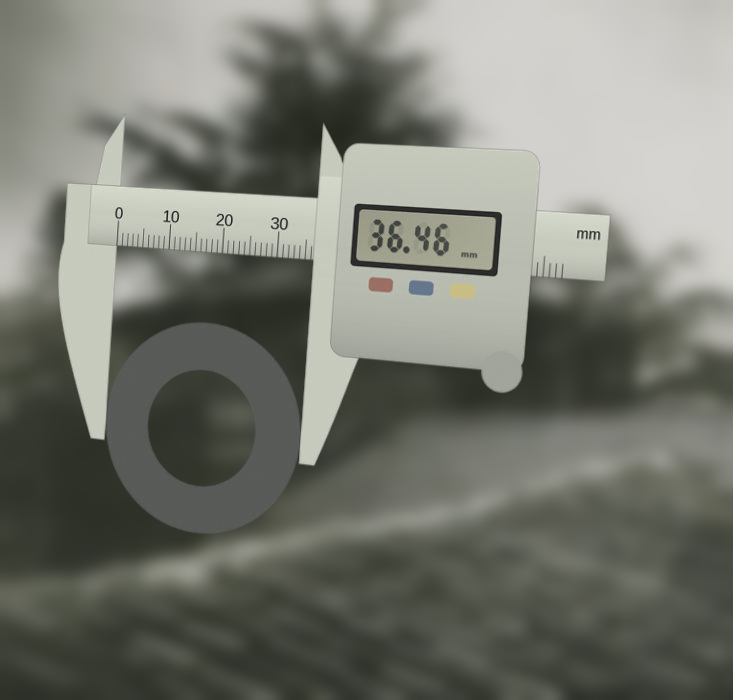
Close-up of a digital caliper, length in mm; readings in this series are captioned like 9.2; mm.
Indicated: 36.46; mm
